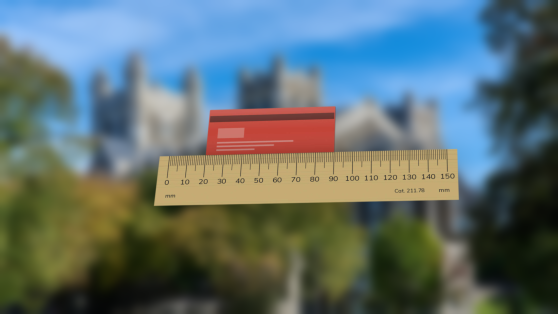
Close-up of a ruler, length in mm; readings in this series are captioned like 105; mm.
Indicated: 70; mm
